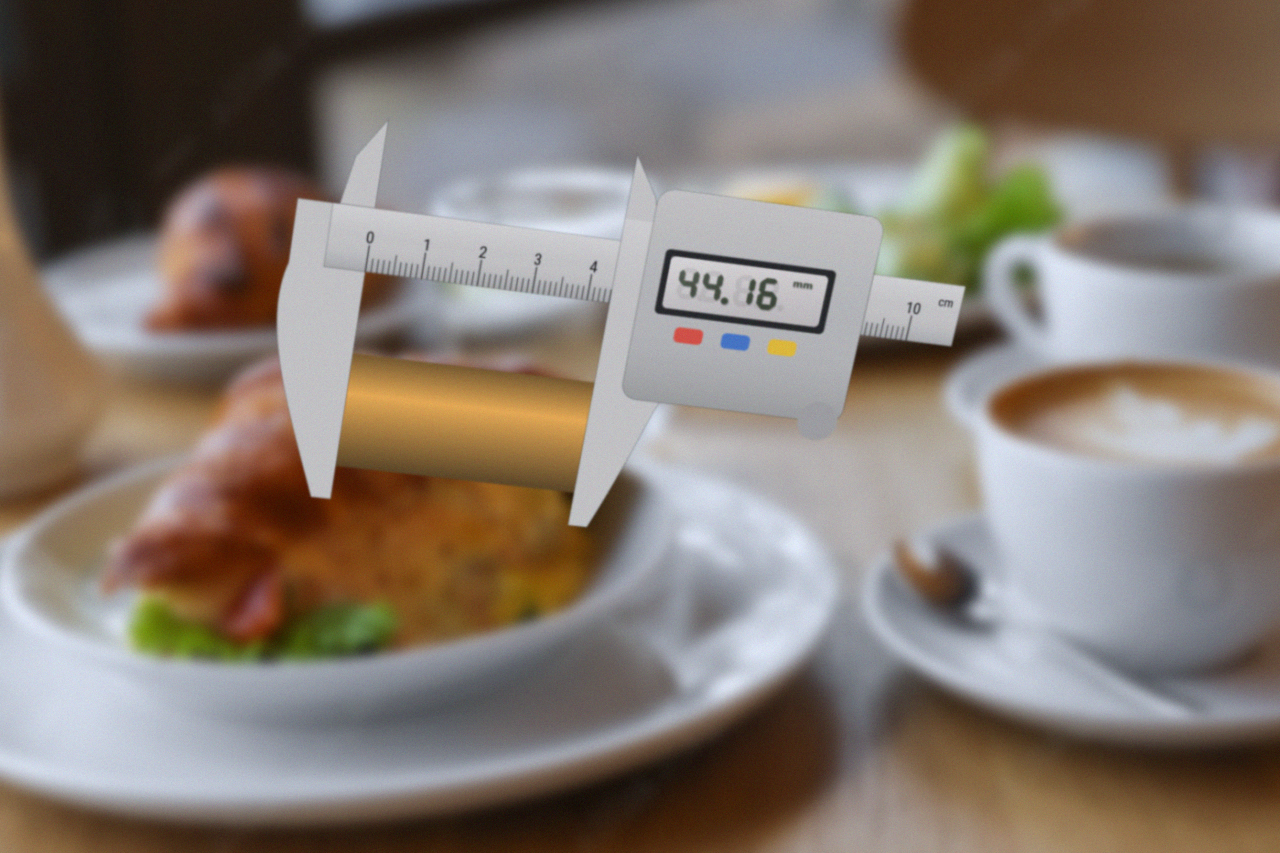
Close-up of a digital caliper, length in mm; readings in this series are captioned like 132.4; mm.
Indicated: 44.16; mm
